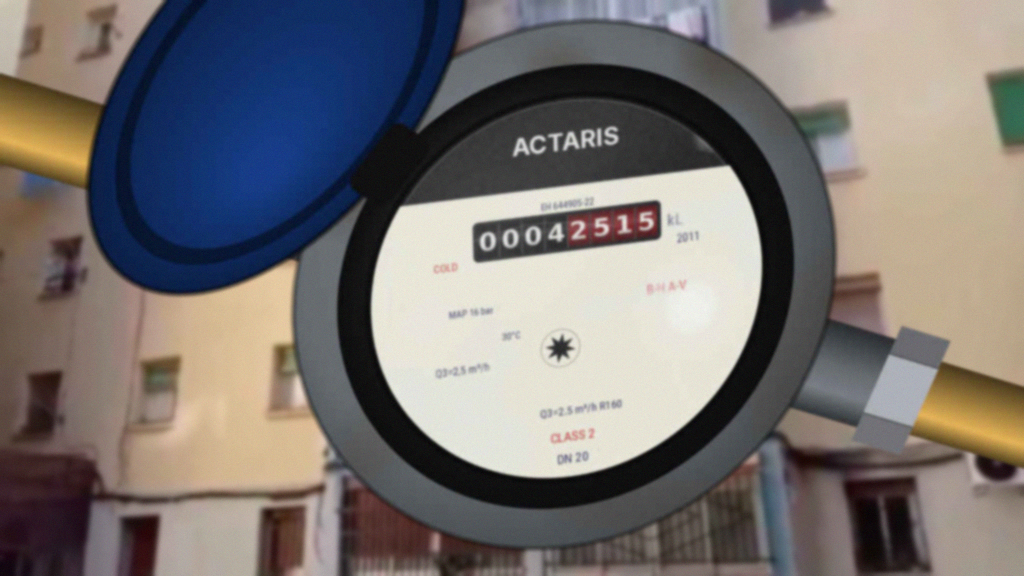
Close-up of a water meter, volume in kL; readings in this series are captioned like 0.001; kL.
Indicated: 4.2515; kL
